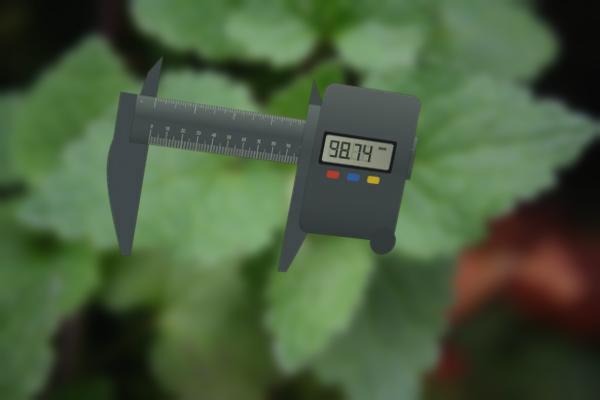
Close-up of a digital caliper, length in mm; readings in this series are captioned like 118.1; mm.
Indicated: 98.74; mm
